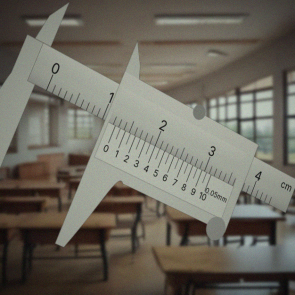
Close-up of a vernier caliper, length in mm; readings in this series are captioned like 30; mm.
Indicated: 12.4; mm
